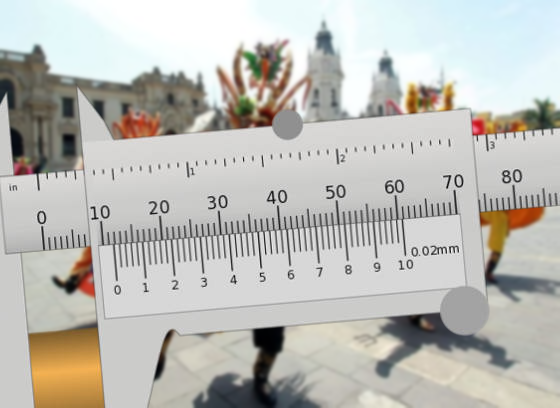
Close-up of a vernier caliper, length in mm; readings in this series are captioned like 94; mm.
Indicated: 11.8; mm
